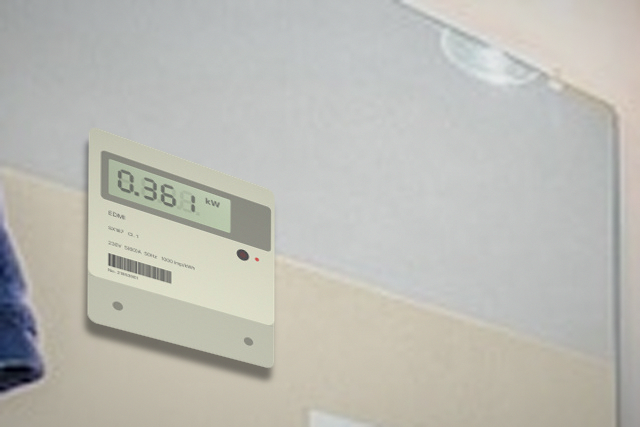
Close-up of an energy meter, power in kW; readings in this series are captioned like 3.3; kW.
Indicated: 0.361; kW
